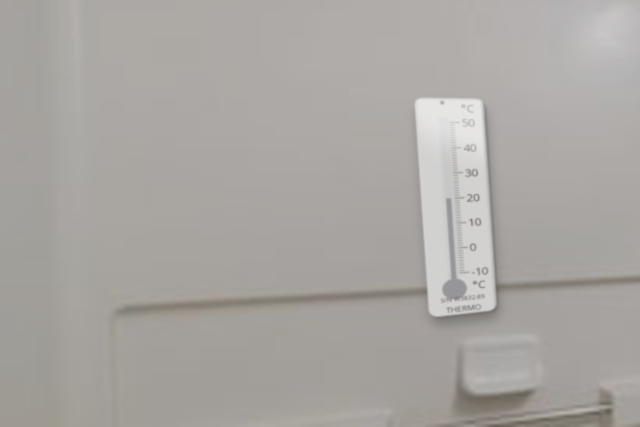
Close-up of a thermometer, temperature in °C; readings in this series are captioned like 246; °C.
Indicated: 20; °C
